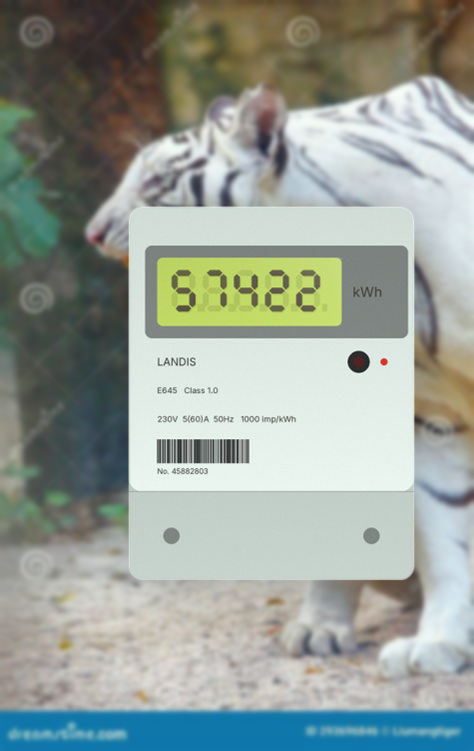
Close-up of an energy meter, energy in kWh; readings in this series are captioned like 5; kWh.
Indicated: 57422; kWh
